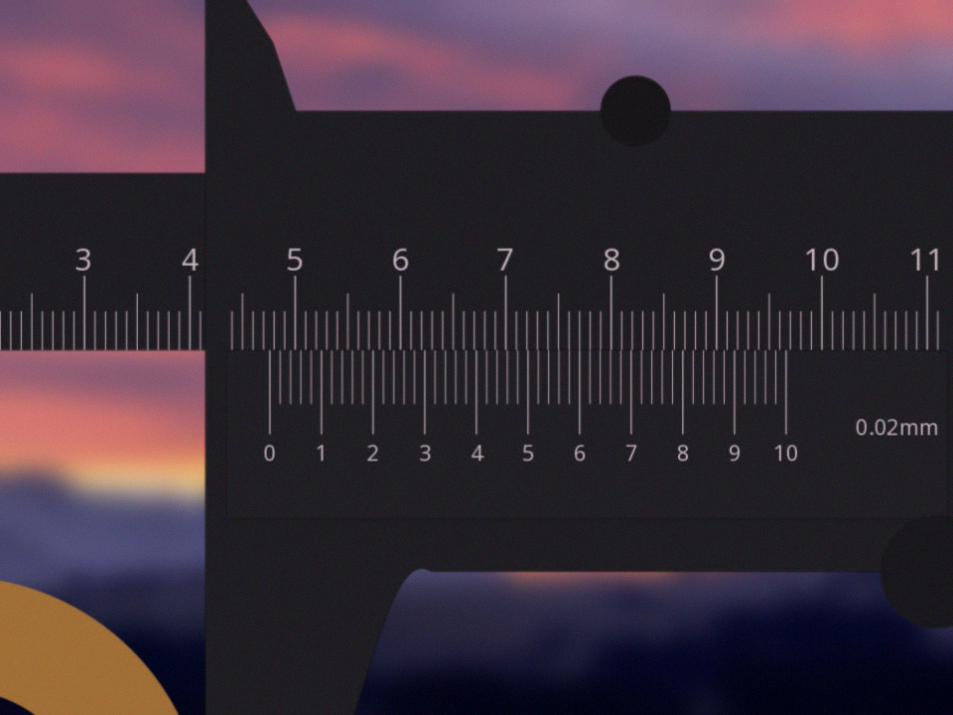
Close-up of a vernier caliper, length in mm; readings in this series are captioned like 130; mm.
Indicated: 47.6; mm
